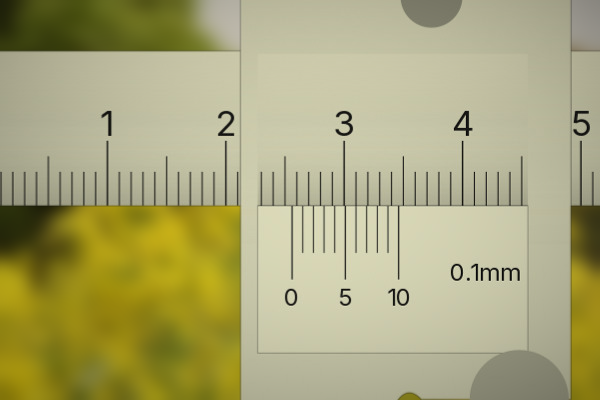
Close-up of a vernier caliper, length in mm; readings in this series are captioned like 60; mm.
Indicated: 25.6; mm
